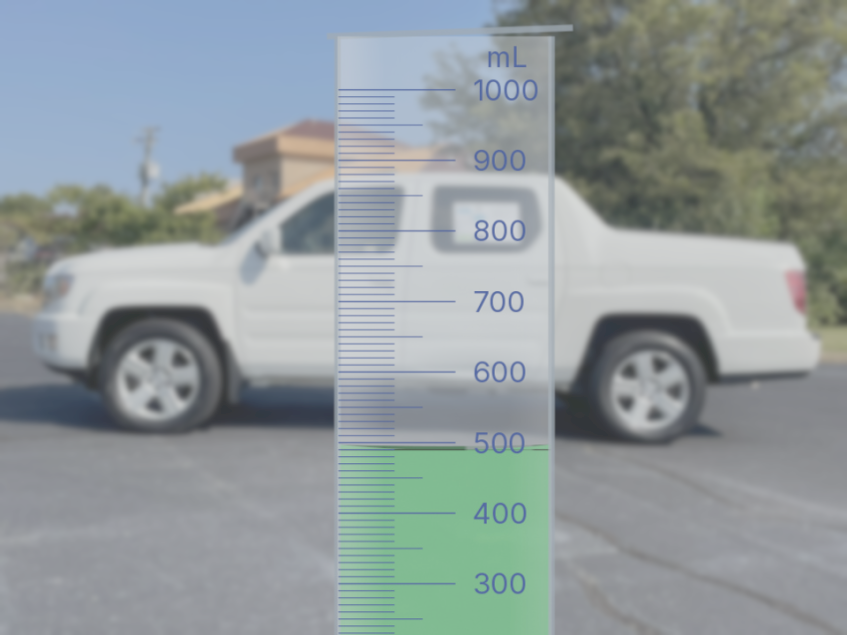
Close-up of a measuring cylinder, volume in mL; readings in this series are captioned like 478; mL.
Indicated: 490; mL
